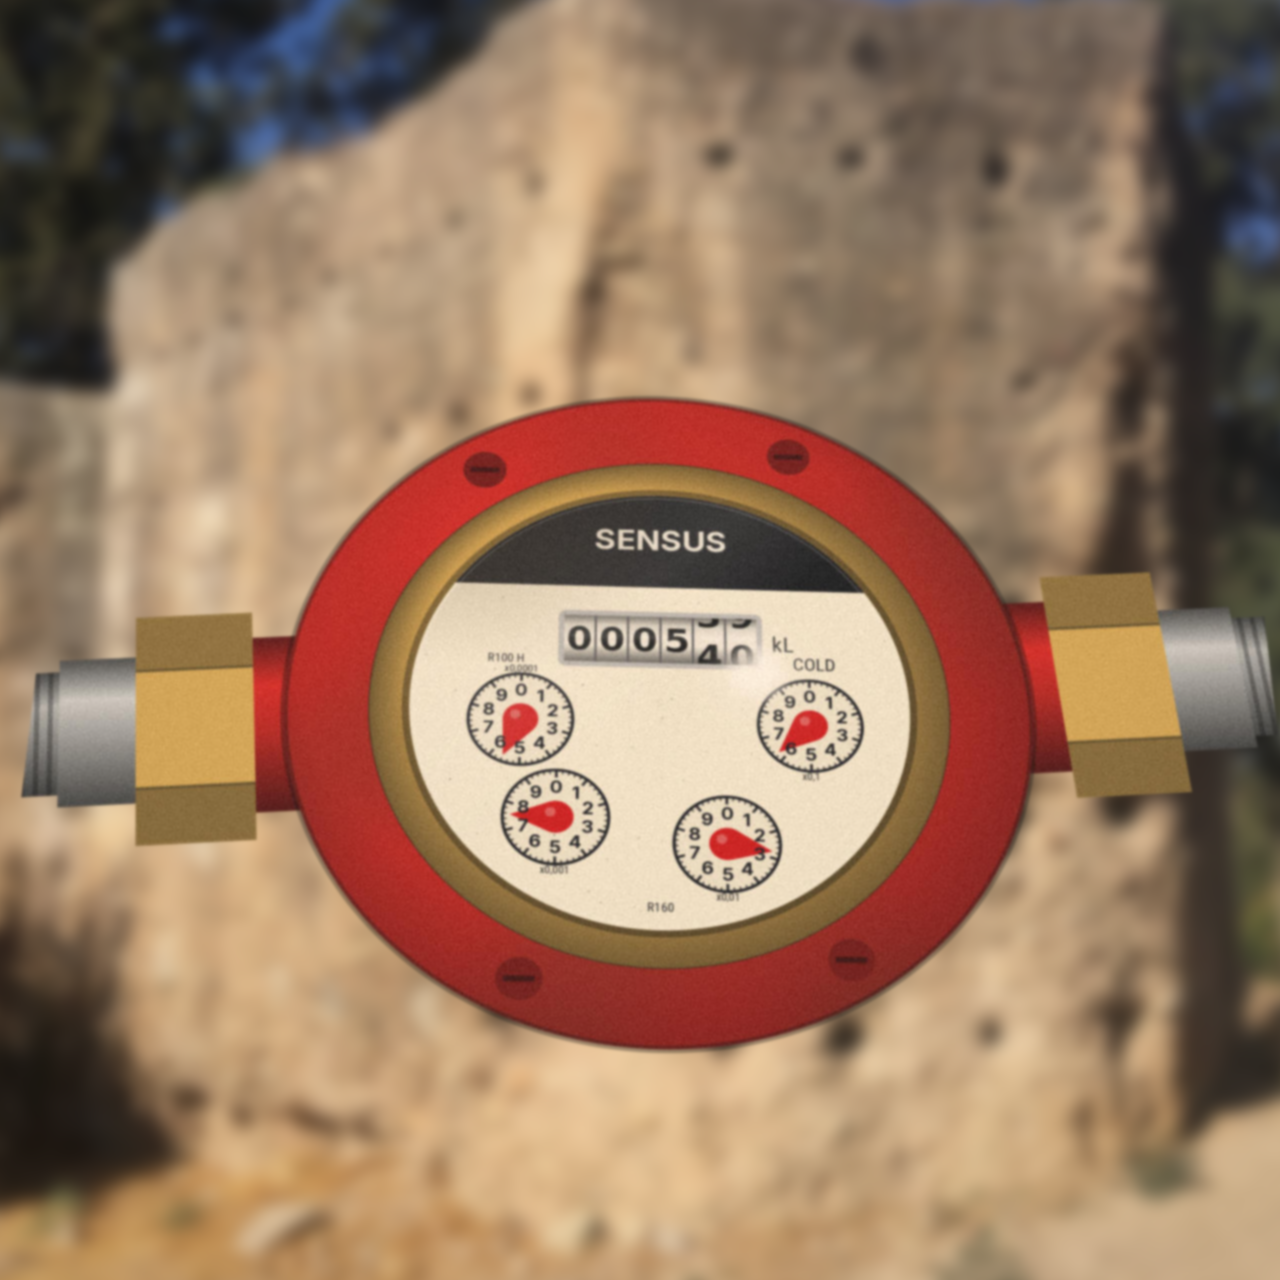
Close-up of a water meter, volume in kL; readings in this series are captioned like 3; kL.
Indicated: 539.6275; kL
